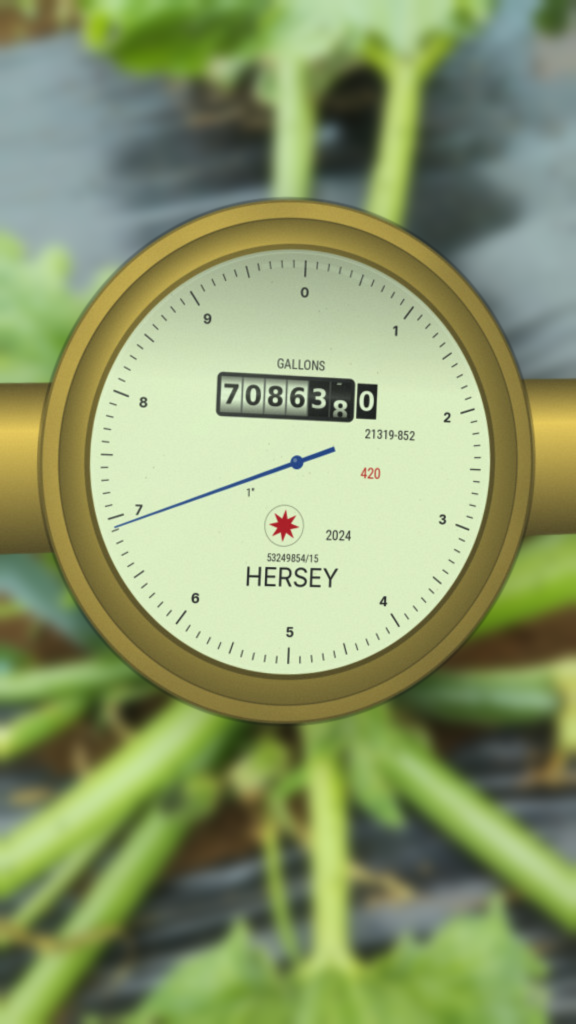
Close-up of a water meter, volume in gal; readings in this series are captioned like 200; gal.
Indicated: 7086376.9; gal
